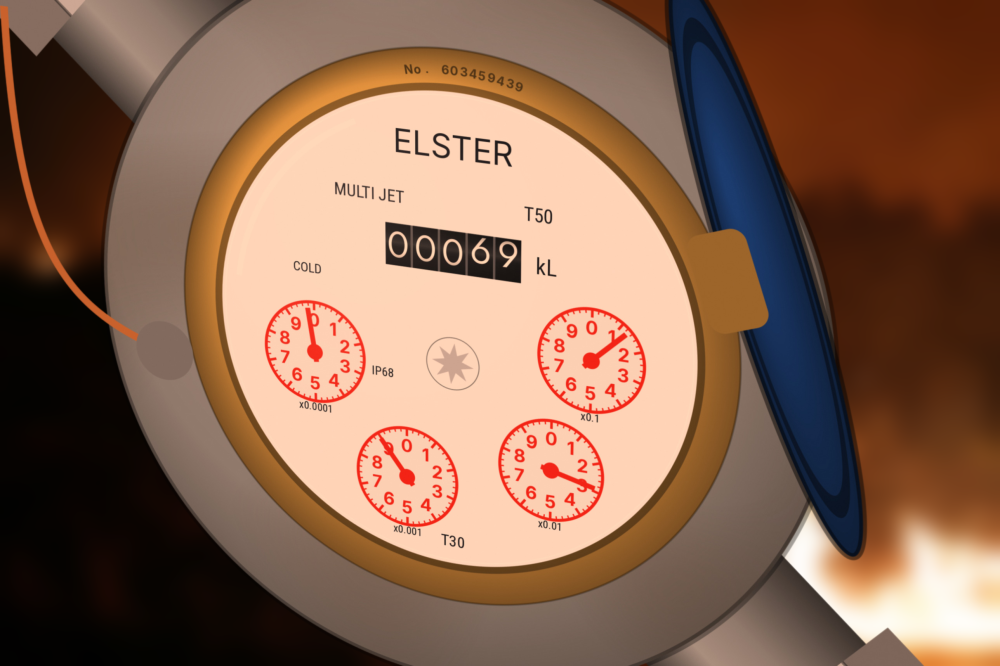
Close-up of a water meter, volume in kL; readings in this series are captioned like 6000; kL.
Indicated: 69.1289; kL
